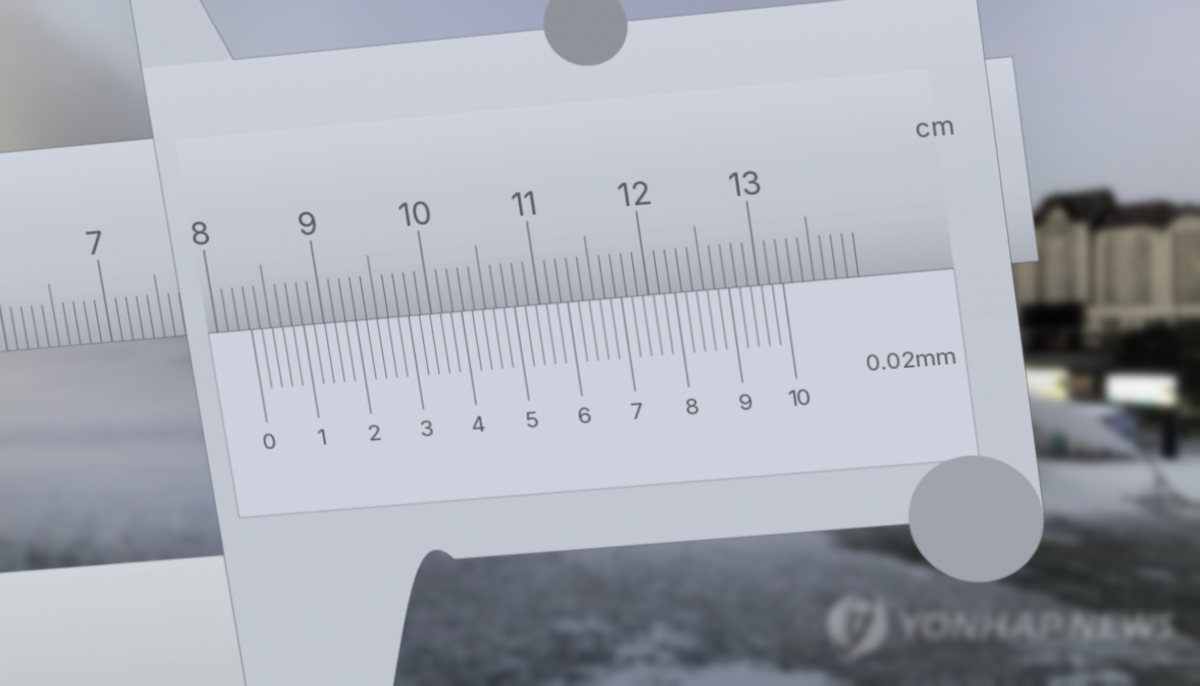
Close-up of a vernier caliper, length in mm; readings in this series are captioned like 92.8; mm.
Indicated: 83.2; mm
